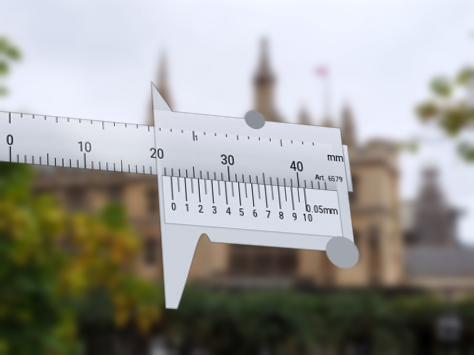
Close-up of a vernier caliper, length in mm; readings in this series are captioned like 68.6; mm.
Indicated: 21.8; mm
